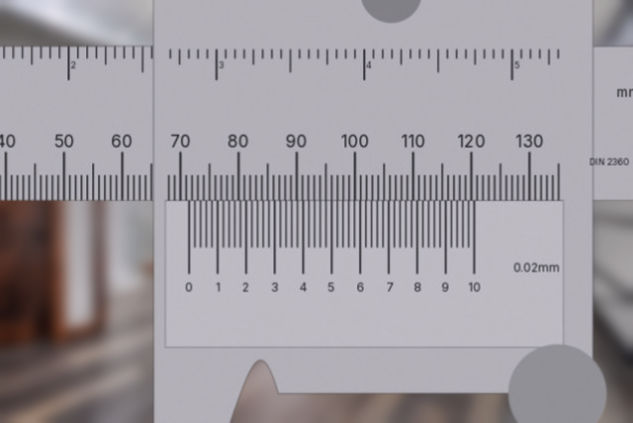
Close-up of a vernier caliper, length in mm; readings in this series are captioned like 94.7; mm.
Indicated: 71.5; mm
